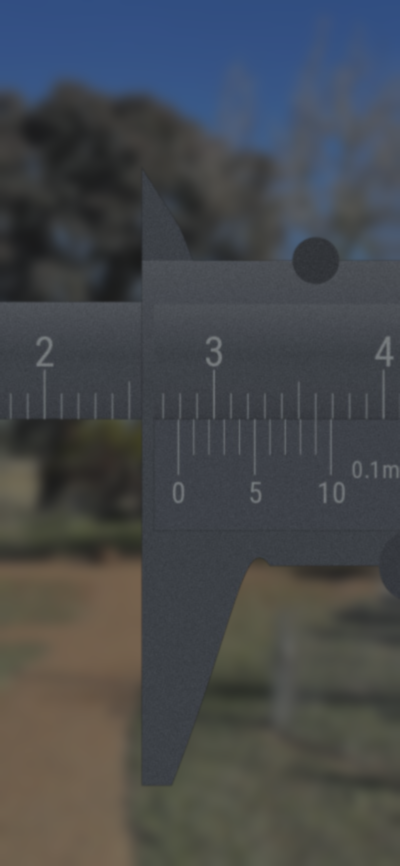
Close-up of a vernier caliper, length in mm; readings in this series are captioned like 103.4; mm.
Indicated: 27.9; mm
